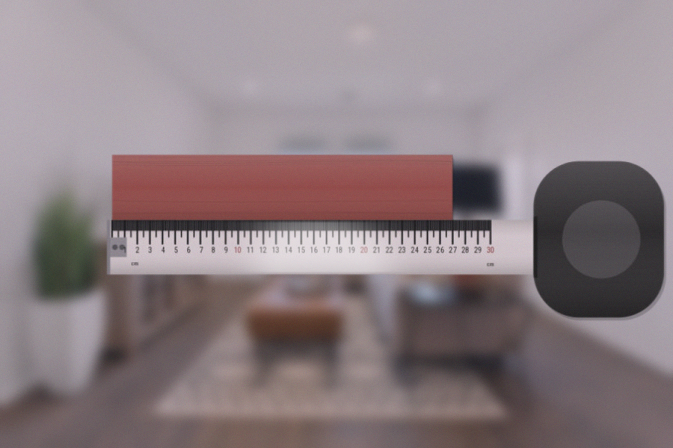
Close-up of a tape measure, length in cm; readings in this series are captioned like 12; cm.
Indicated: 27; cm
